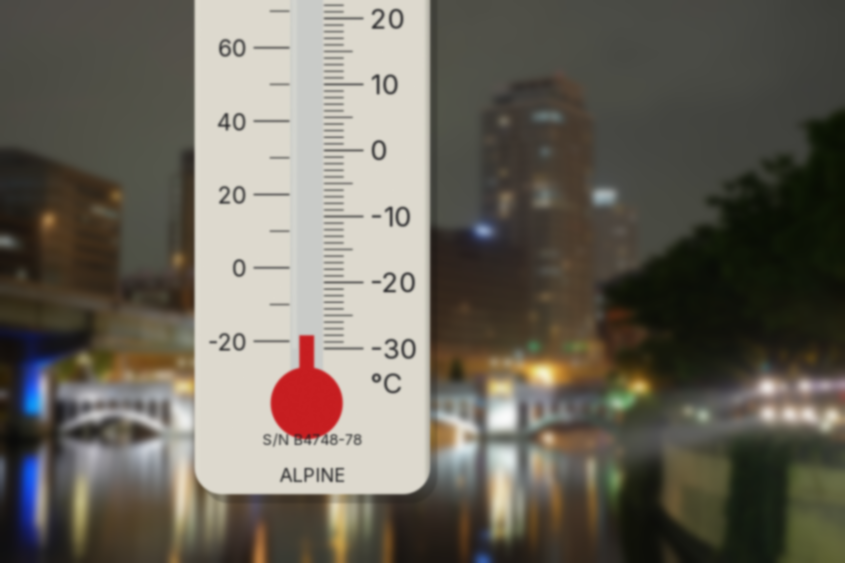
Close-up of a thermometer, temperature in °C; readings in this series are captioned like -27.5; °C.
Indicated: -28; °C
